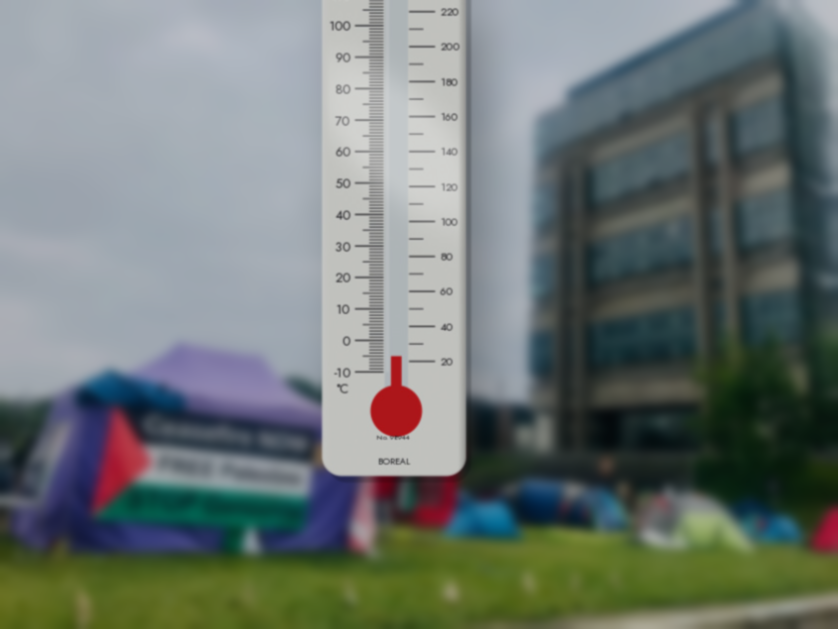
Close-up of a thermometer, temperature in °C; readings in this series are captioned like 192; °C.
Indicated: -5; °C
